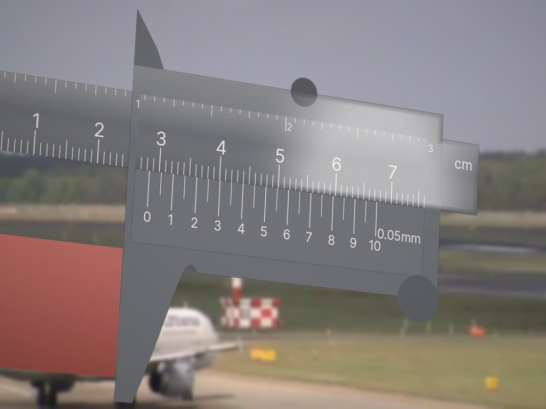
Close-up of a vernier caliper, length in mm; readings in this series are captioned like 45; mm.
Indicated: 28.4; mm
